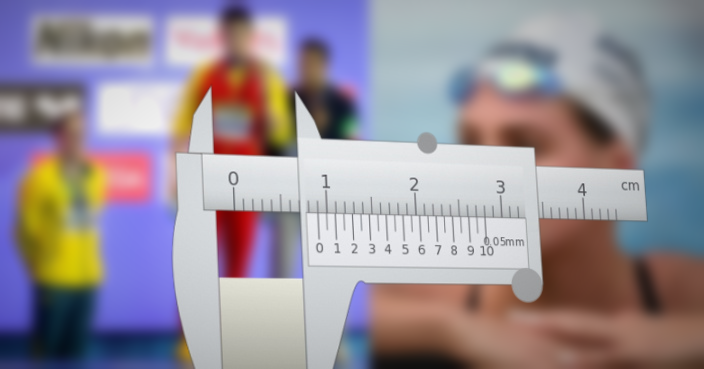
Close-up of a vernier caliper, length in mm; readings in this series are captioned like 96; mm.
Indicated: 9.0; mm
